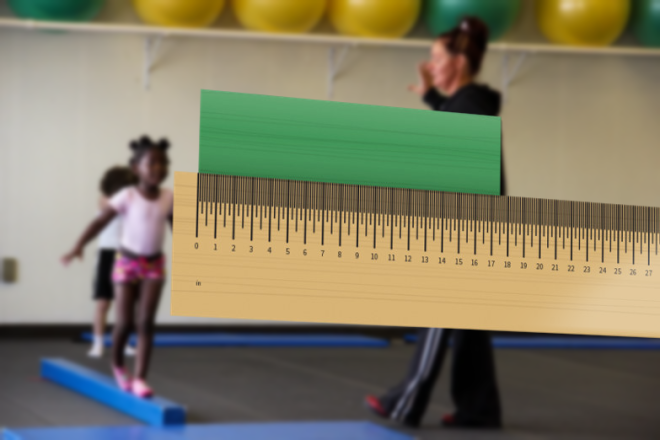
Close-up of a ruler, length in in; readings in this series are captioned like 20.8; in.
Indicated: 17.5; in
